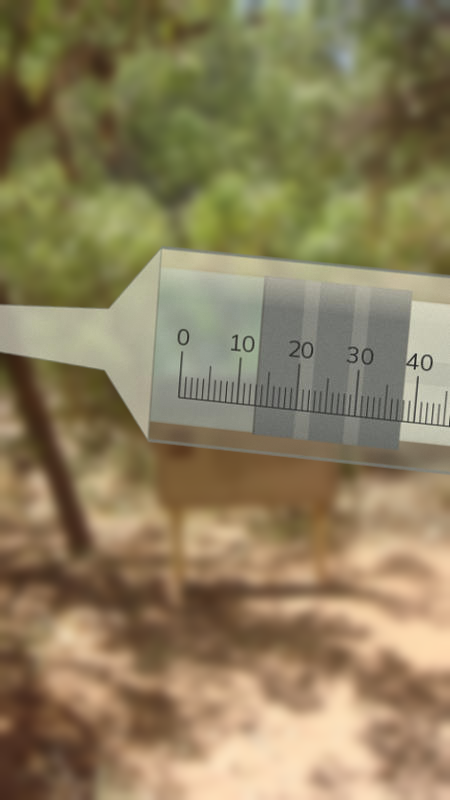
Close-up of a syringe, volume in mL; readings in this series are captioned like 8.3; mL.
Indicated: 13; mL
